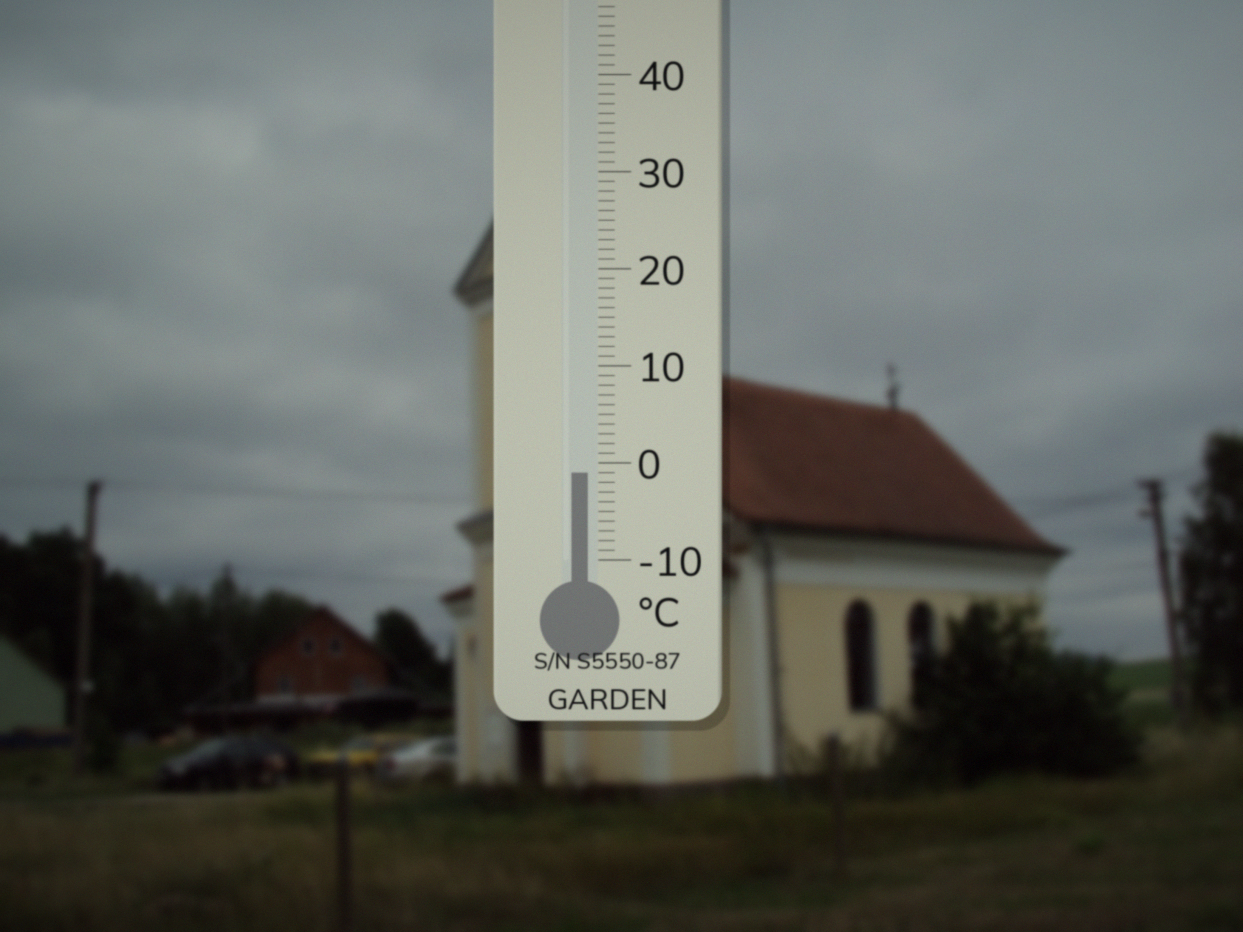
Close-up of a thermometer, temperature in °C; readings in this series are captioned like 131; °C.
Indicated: -1; °C
